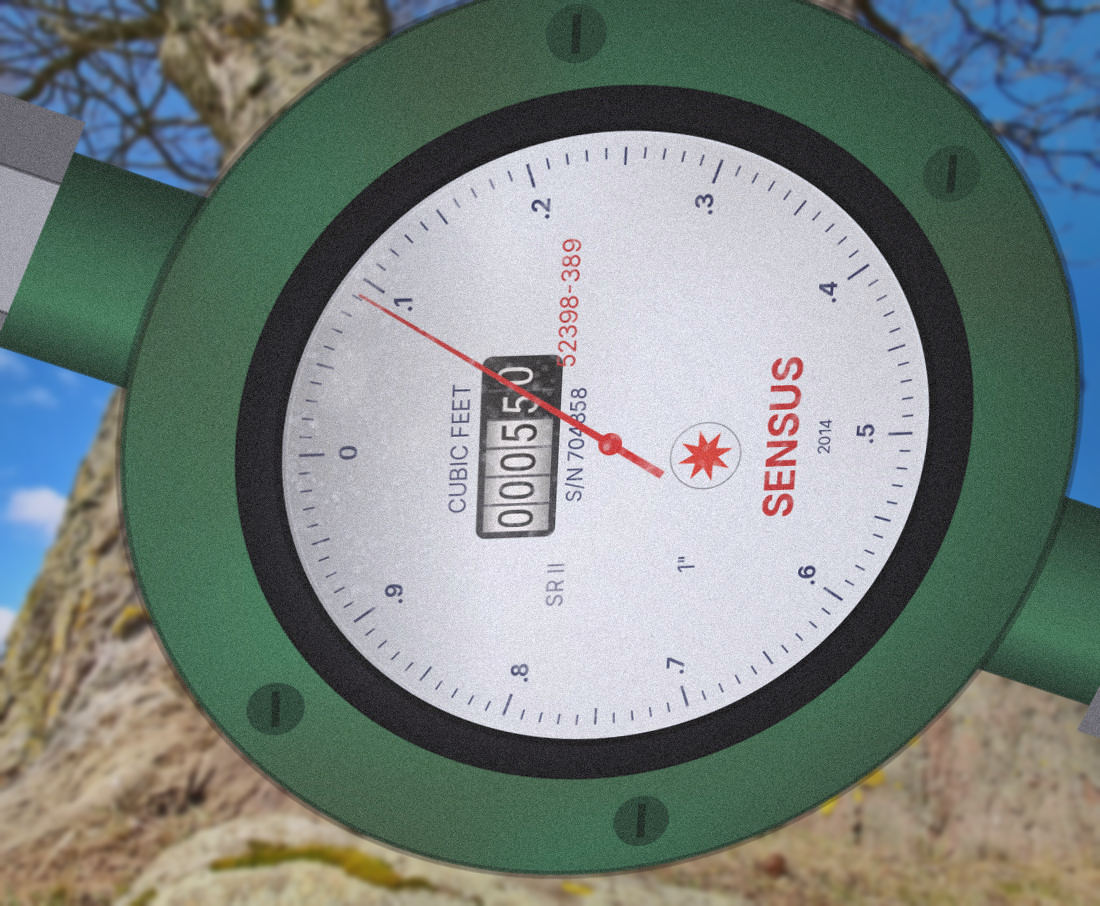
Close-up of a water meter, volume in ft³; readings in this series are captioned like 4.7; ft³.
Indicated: 550.09; ft³
